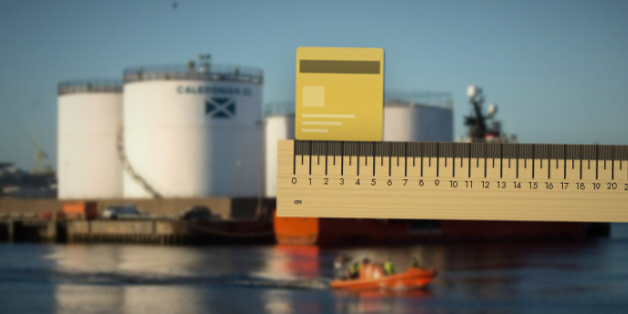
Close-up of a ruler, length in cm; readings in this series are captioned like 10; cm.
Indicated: 5.5; cm
